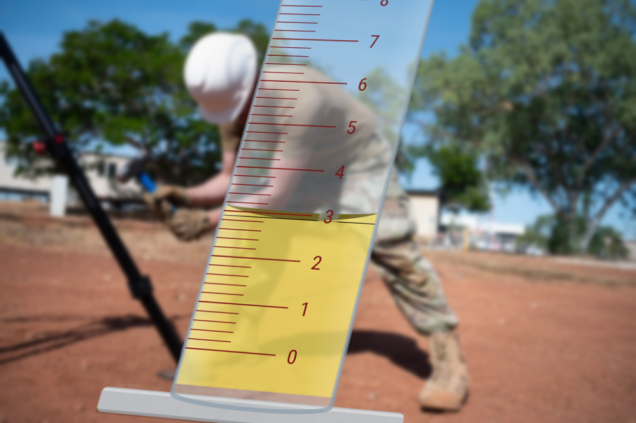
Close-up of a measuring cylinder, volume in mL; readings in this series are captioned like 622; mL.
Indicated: 2.9; mL
